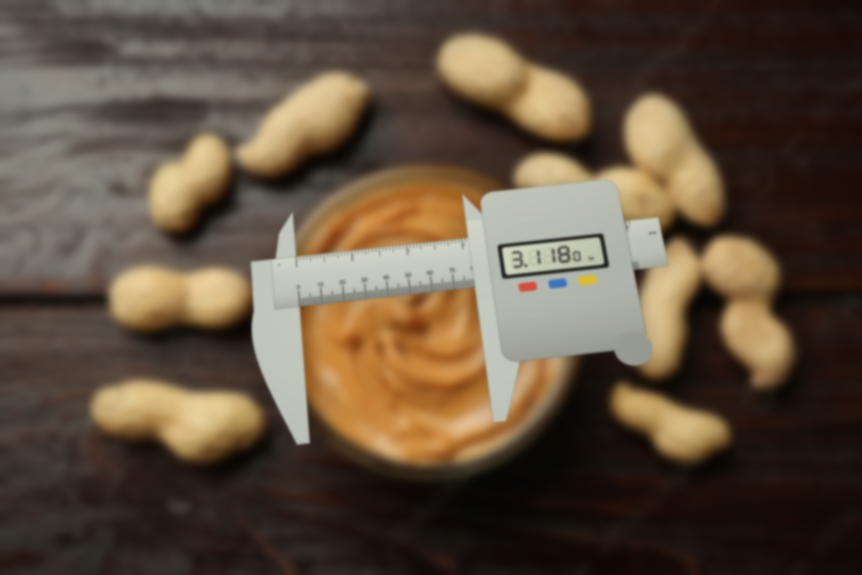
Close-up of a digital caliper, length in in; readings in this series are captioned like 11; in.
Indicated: 3.1180; in
